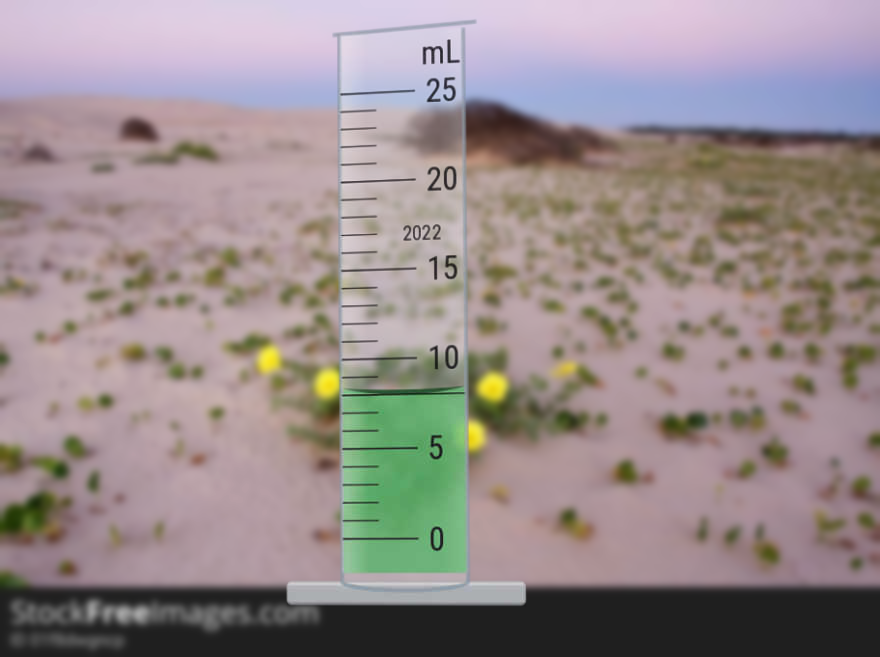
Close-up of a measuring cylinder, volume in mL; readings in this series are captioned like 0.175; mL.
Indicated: 8; mL
